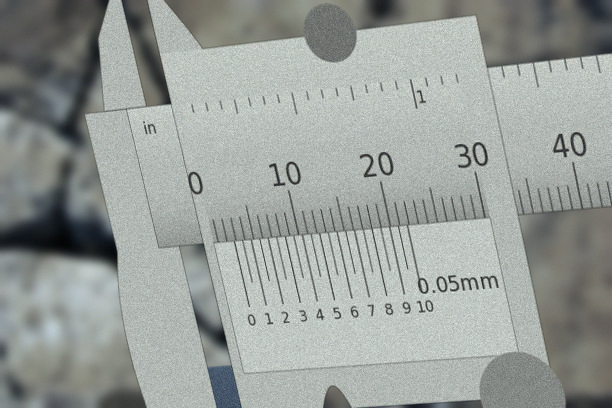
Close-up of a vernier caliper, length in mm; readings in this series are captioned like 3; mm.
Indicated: 2.8; mm
